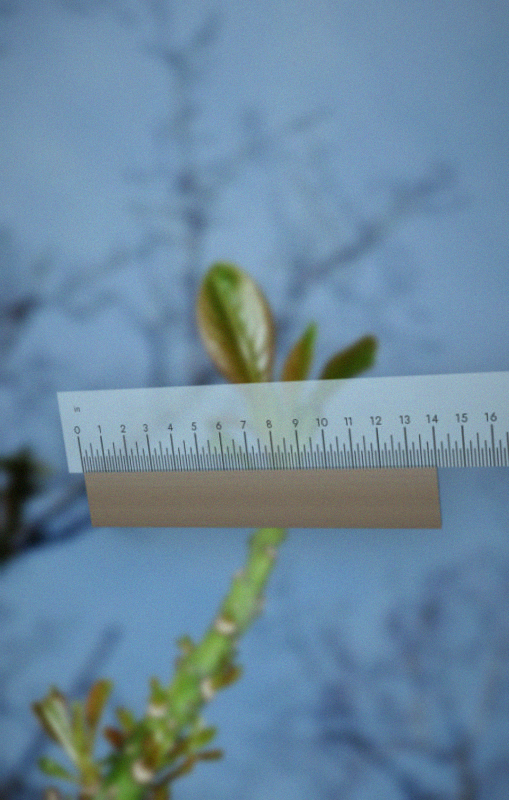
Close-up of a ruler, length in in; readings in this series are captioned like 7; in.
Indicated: 14; in
